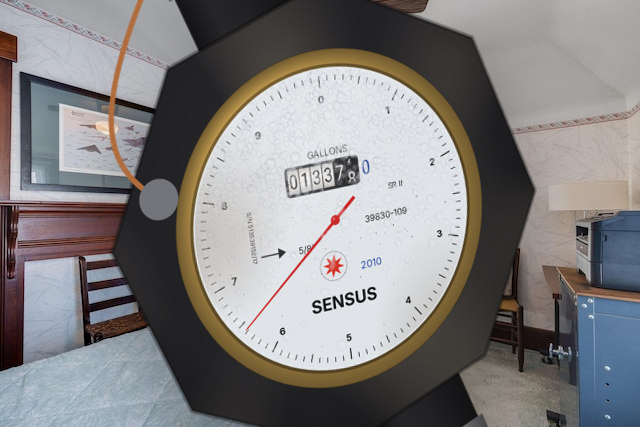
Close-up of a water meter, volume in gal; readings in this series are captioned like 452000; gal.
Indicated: 133776.4; gal
